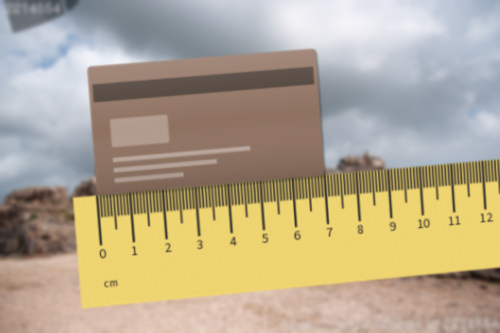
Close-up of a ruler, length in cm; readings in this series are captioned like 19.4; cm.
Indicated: 7; cm
